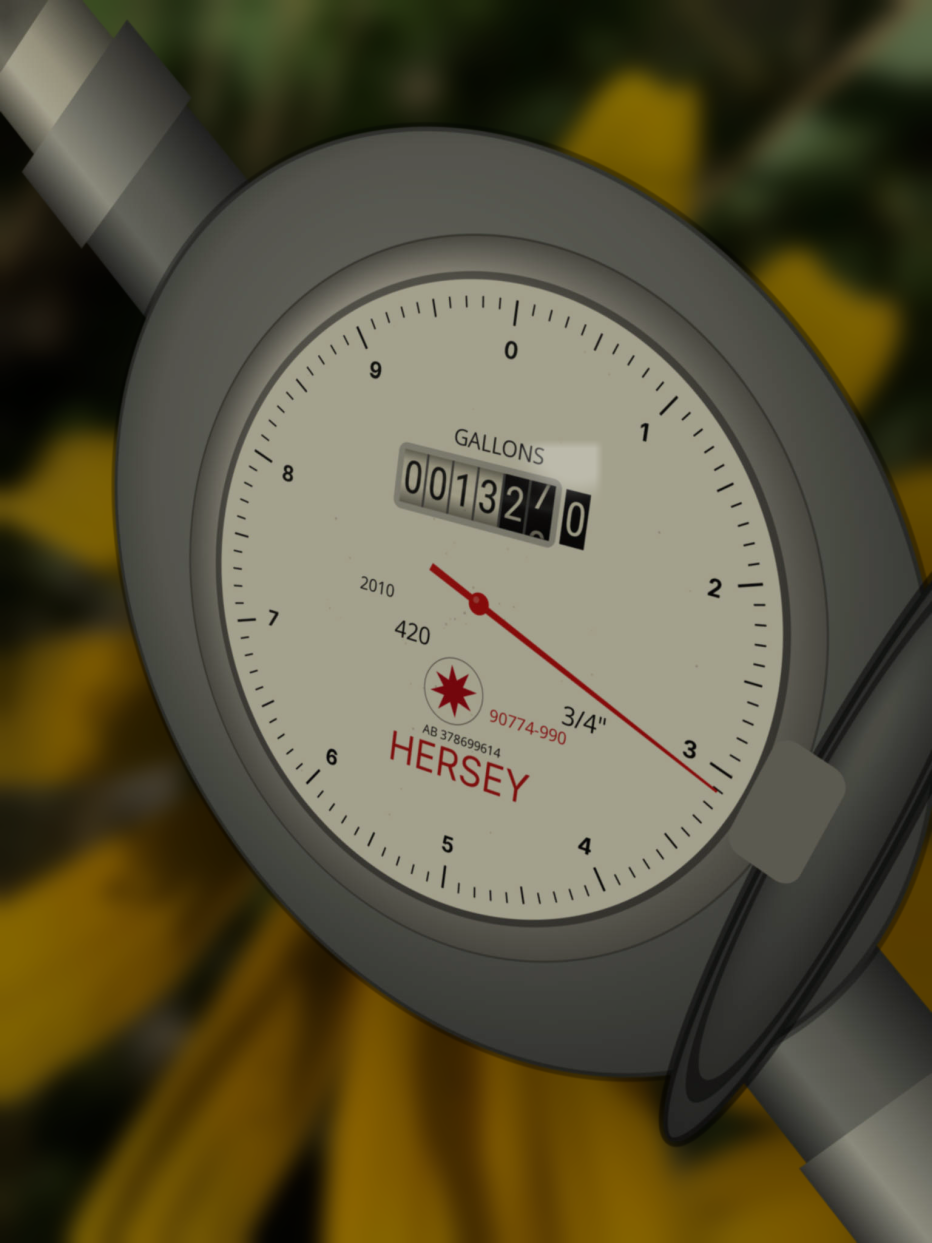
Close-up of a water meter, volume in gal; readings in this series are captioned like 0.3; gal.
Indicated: 13273.1; gal
